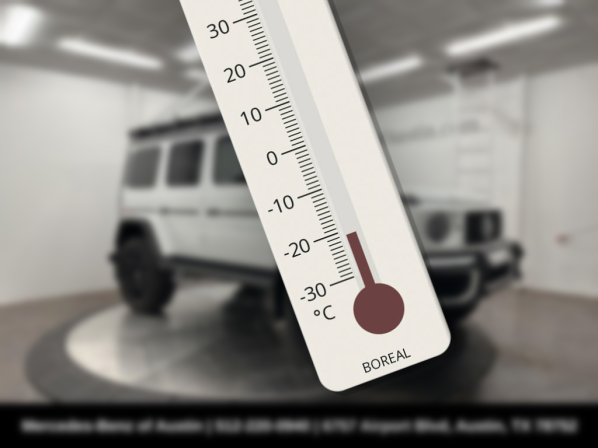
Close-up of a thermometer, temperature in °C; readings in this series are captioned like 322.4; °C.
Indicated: -21; °C
